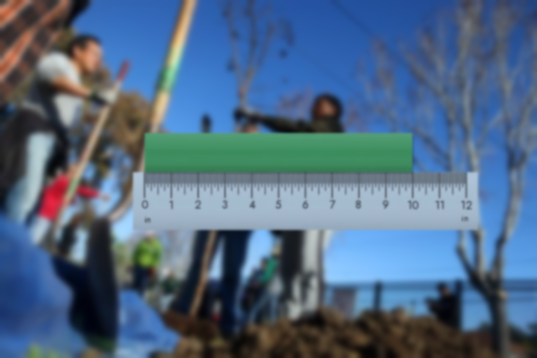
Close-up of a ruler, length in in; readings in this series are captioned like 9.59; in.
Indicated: 10; in
